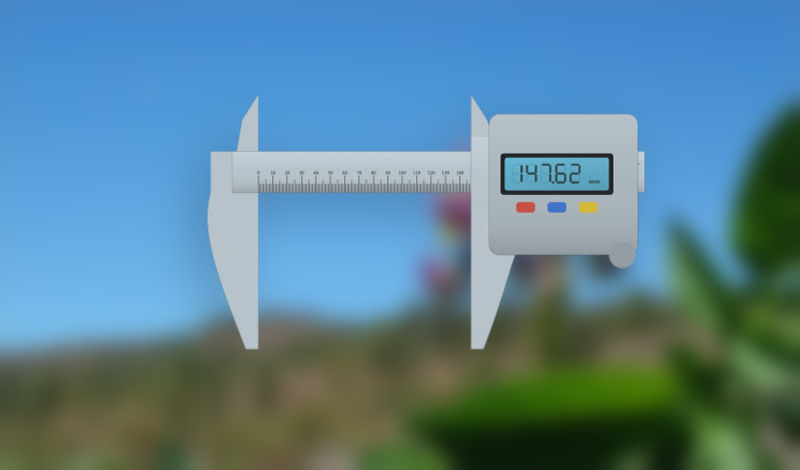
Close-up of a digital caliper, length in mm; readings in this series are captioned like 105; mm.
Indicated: 147.62; mm
